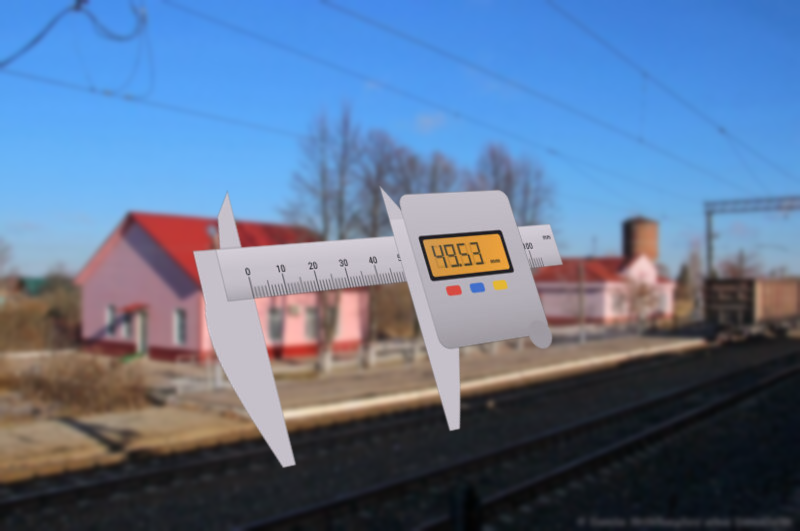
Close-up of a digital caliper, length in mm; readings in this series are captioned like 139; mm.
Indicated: 49.53; mm
